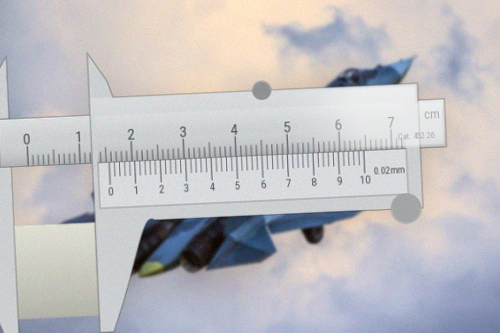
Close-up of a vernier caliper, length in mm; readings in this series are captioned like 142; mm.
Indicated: 15.6; mm
